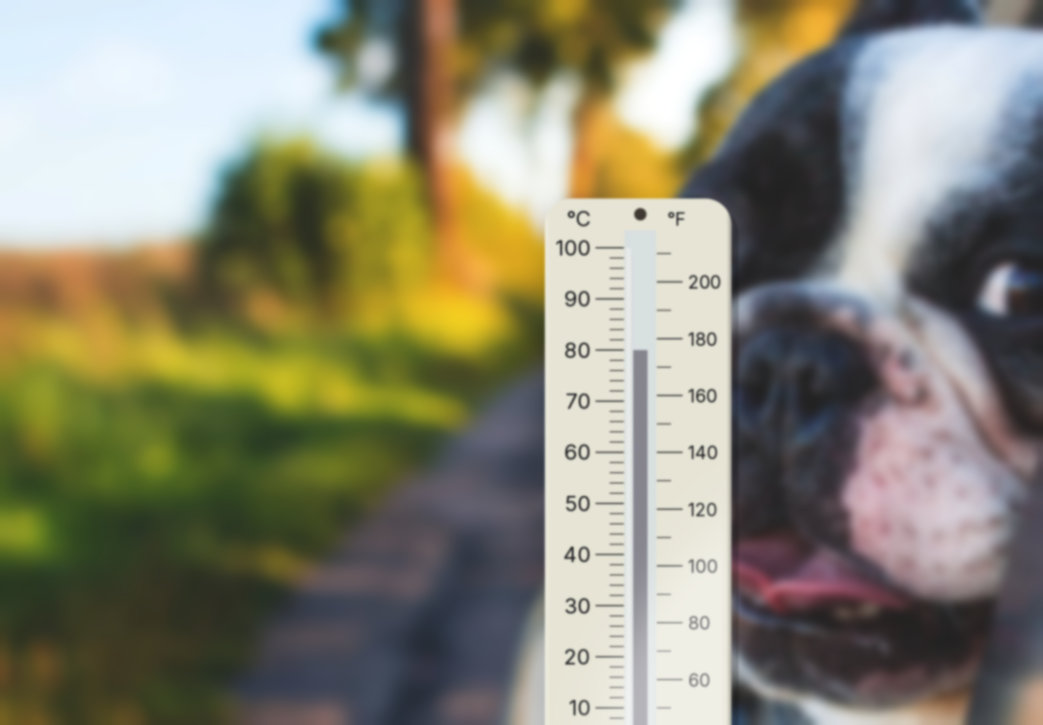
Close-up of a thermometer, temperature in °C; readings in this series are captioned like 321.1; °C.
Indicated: 80; °C
